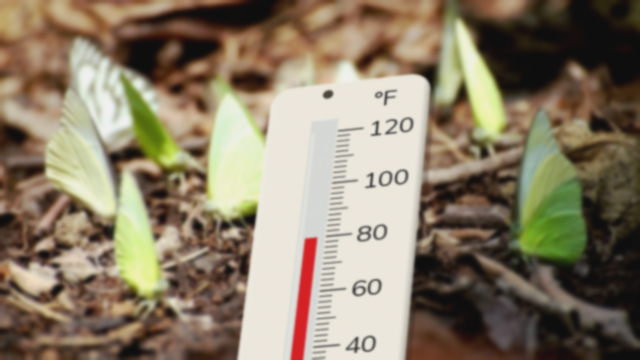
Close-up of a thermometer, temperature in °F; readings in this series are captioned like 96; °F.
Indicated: 80; °F
